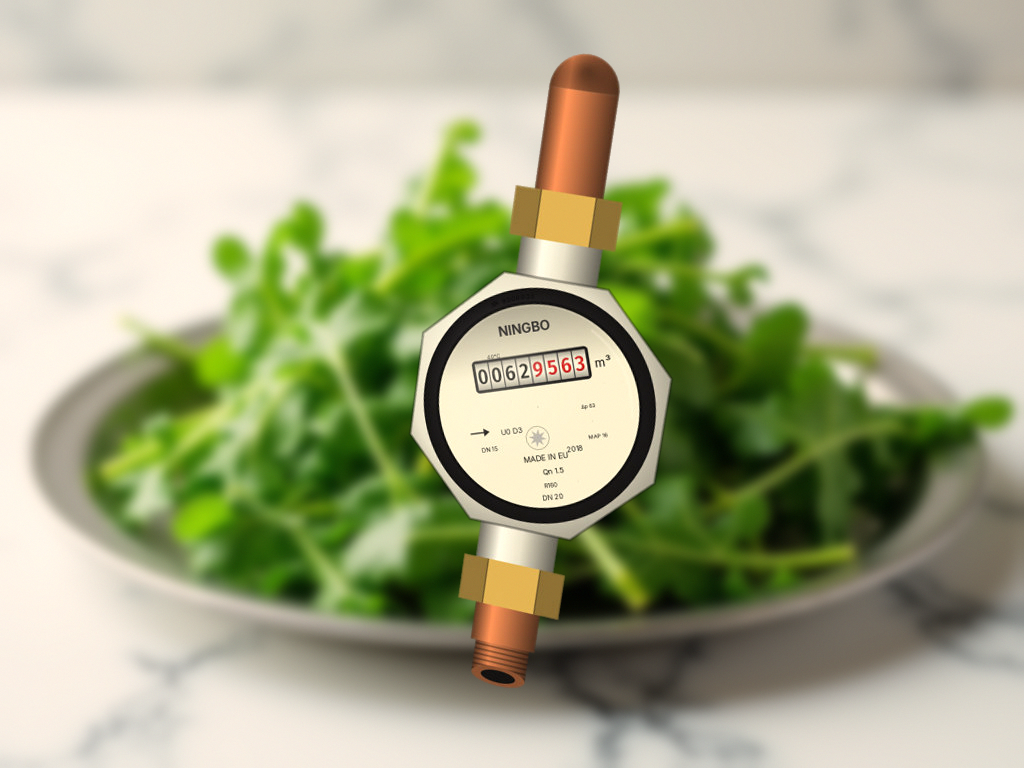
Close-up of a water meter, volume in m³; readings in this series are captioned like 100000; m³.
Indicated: 62.9563; m³
